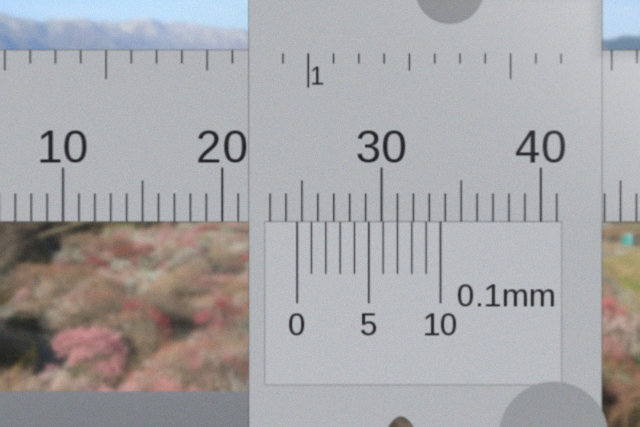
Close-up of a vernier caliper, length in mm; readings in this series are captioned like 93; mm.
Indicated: 24.7; mm
